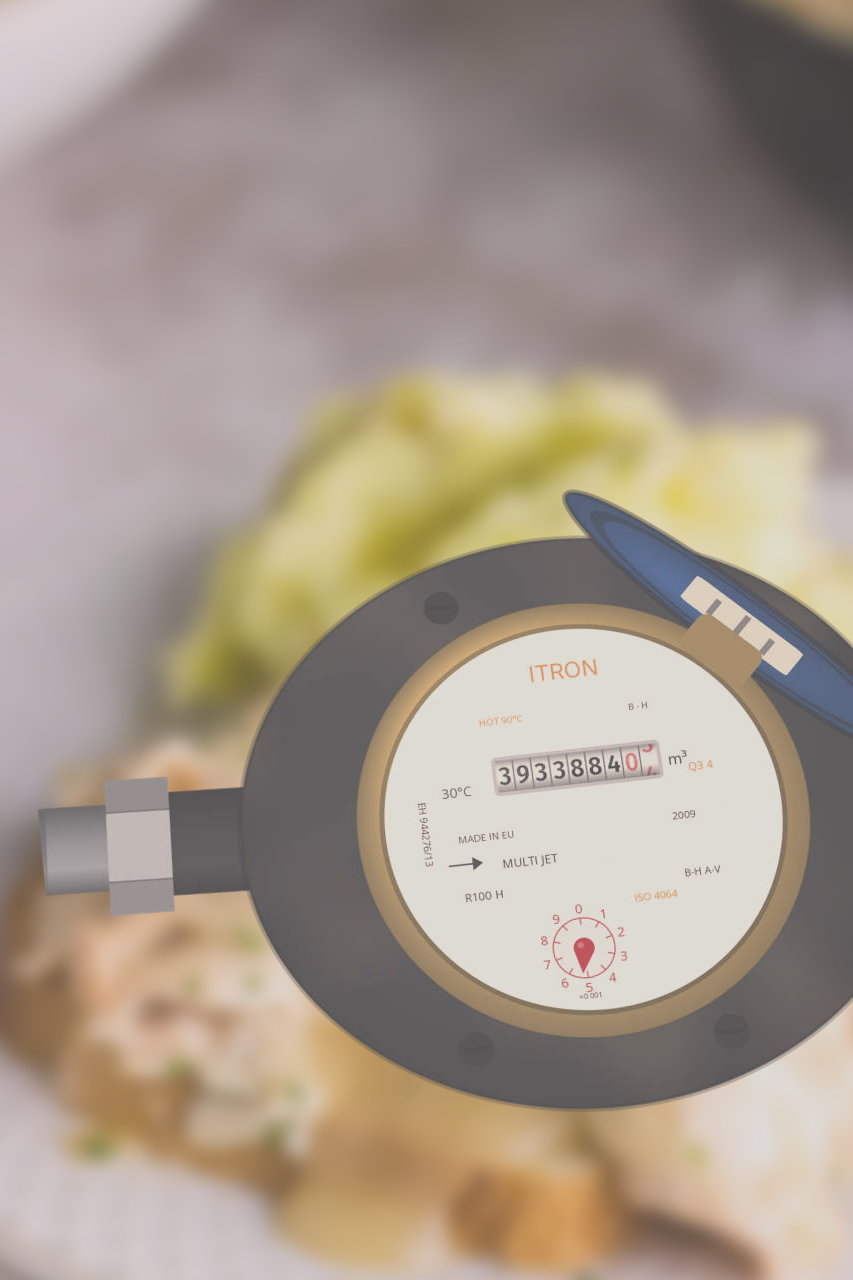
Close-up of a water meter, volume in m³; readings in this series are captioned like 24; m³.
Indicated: 3933884.035; m³
